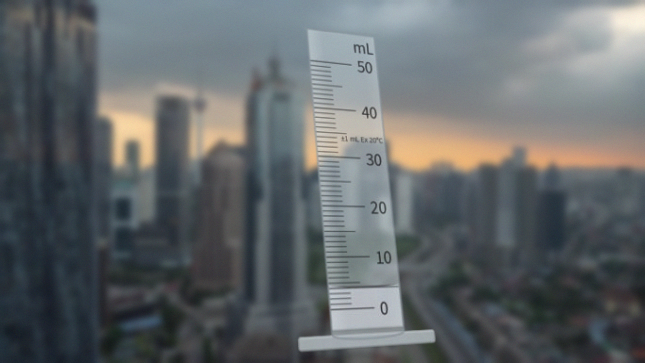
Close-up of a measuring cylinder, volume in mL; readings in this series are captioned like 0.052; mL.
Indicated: 4; mL
